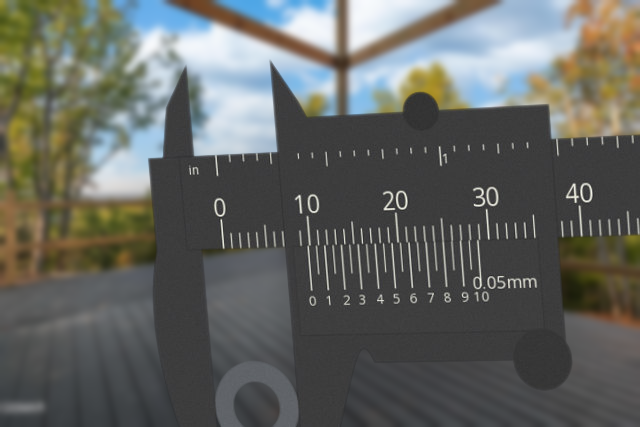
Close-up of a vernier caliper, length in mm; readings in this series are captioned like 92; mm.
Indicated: 9.8; mm
